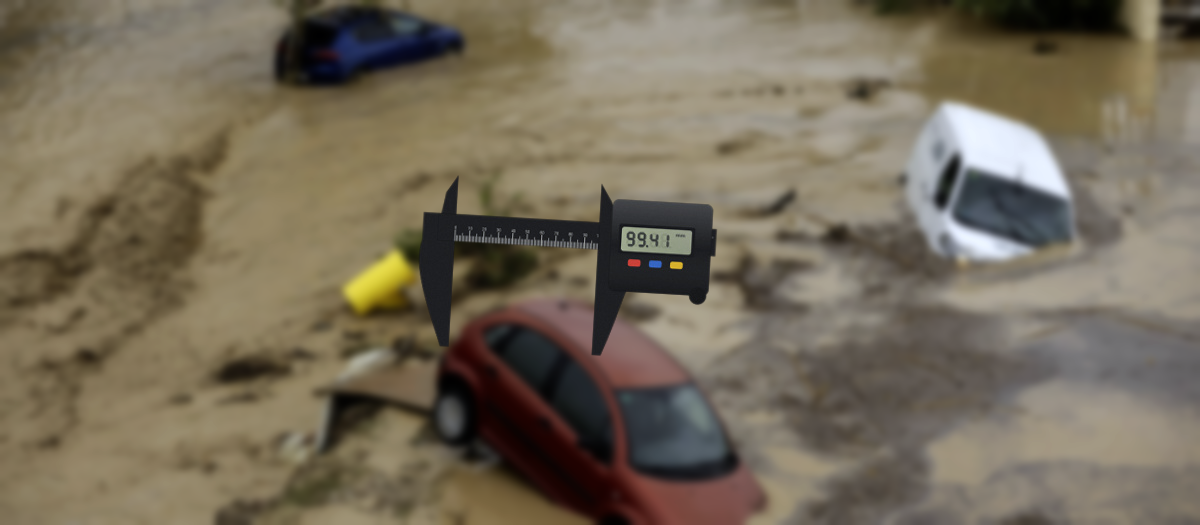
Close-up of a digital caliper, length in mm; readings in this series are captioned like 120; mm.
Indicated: 99.41; mm
